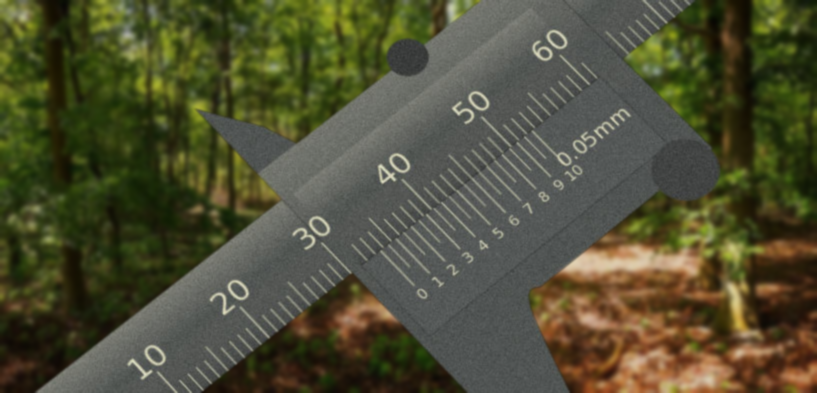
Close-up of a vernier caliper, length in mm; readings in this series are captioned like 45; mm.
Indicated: 33.6; mm
